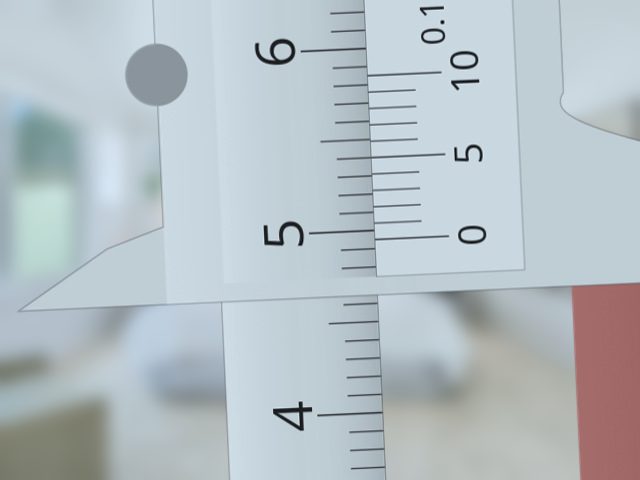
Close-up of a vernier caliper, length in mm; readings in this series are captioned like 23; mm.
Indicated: 49.5; mm
